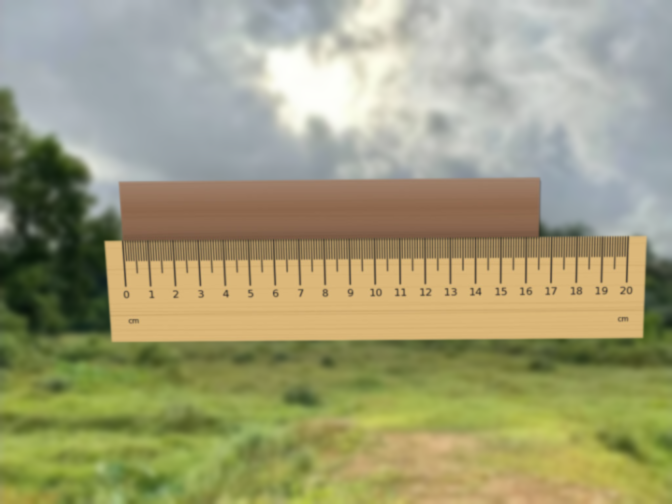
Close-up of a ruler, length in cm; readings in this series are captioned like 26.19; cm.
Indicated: 16.5; cm
